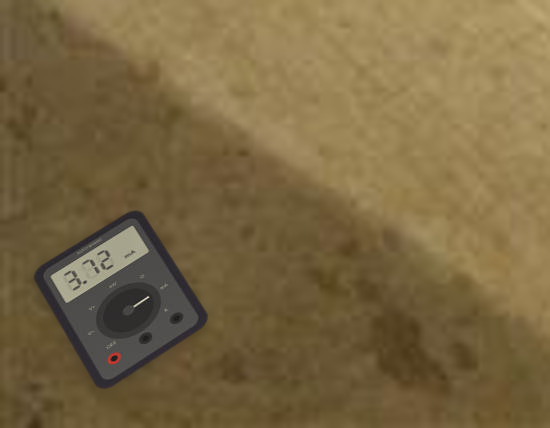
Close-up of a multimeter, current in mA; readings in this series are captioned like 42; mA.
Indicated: 3.72; mA
